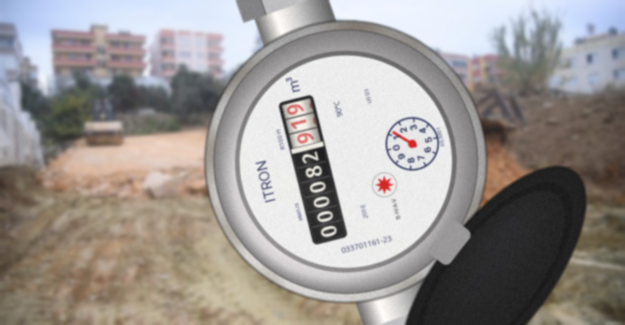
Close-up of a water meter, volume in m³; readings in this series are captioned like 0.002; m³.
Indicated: 82.9191; m³
